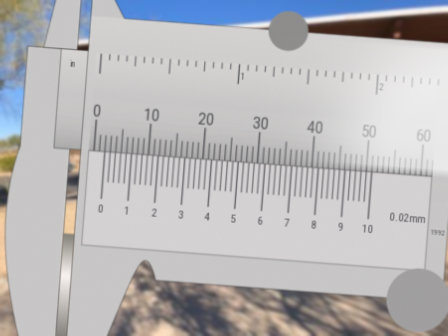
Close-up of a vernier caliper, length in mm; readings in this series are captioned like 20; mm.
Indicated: 2.0; mm
